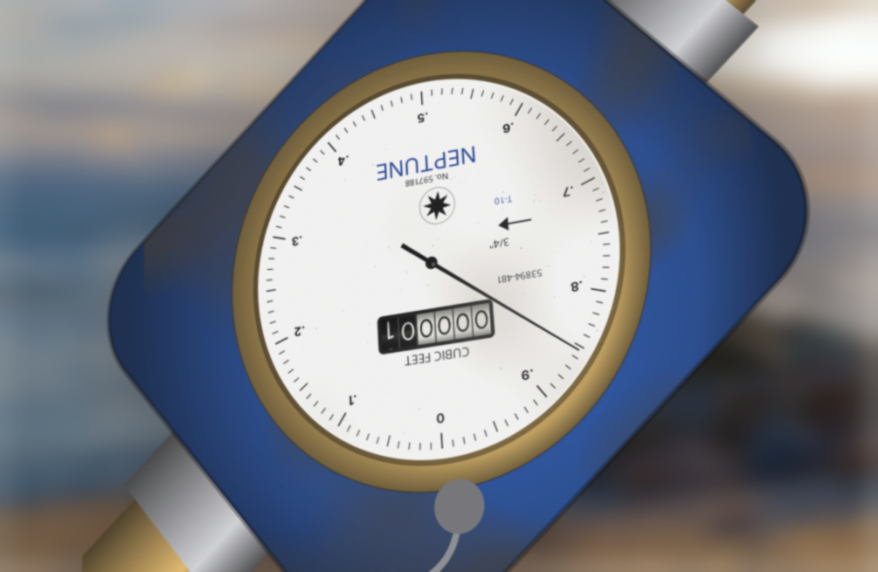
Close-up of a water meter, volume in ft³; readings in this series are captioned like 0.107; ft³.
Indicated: 0.85; ft³
